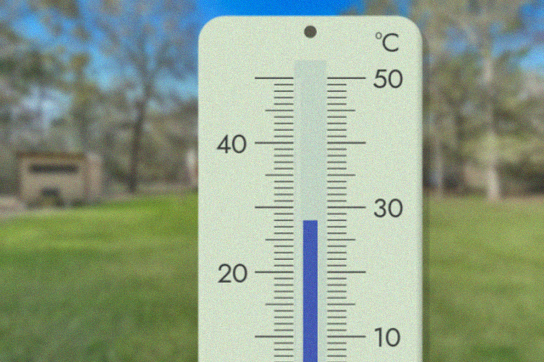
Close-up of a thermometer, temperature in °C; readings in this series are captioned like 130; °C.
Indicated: 28; °C
